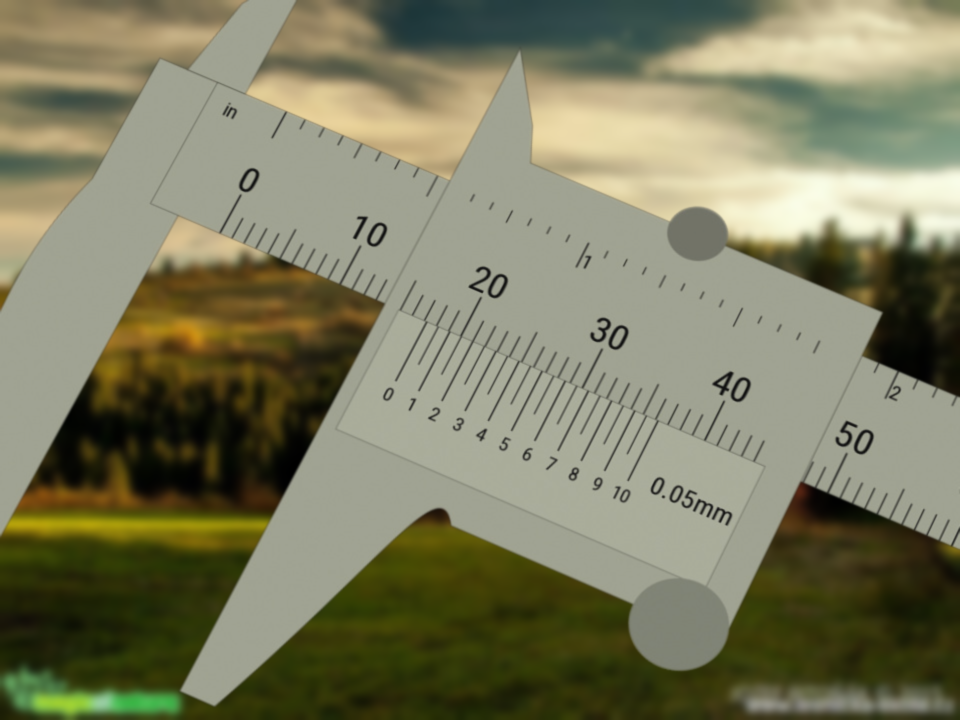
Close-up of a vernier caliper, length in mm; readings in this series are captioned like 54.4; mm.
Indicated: 17.2; mm
